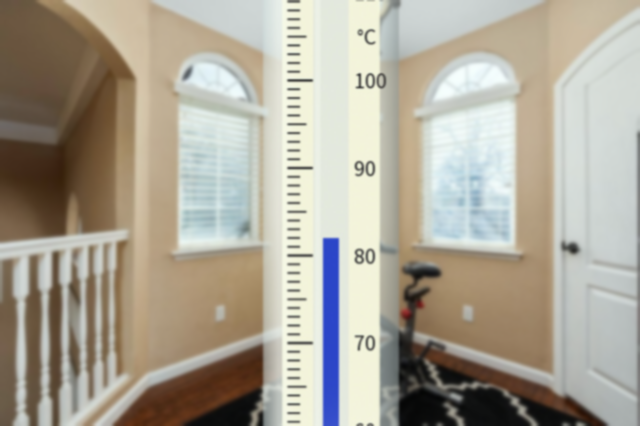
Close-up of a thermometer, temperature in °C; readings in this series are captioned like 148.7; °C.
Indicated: 82; °C
